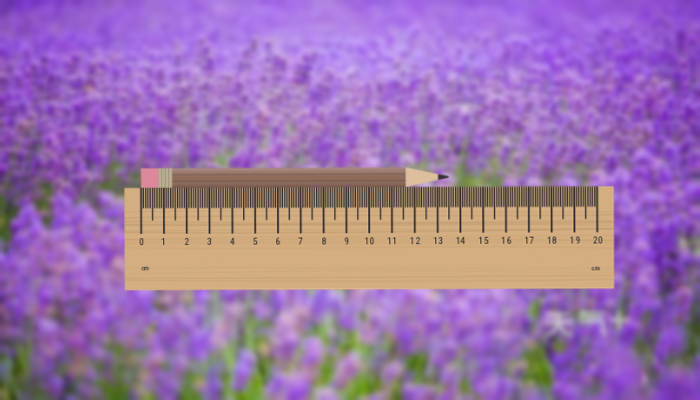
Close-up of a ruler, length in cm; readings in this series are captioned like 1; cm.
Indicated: 13.5; cm
